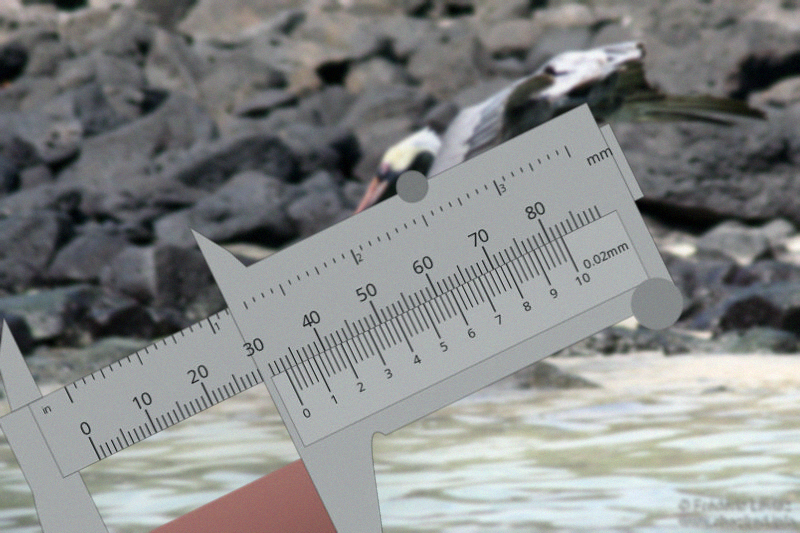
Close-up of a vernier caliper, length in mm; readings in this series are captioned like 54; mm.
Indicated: 33.0; mm
